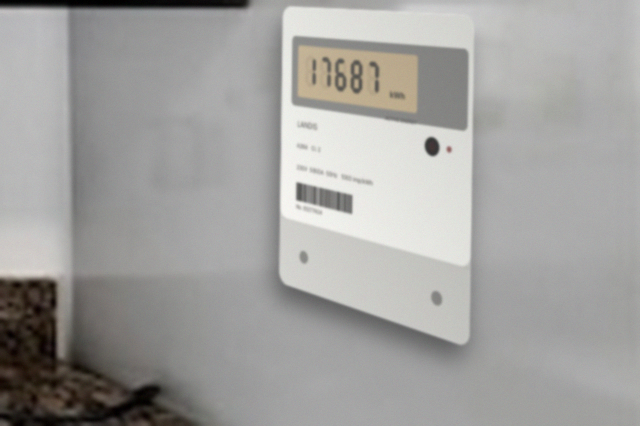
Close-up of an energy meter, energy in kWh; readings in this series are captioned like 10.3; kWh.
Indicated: 17687; kWh
